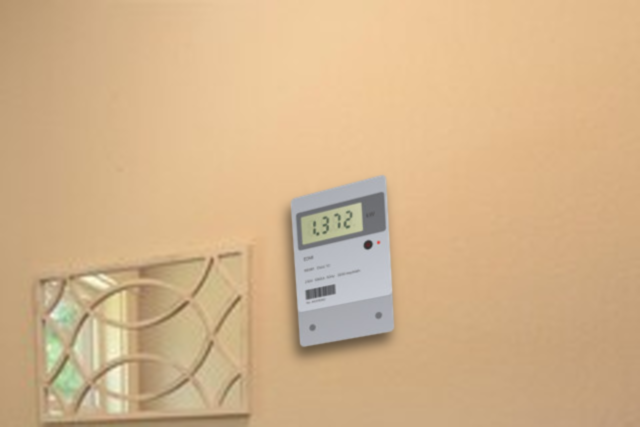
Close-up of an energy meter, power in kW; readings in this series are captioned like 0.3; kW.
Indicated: 1.372; kW
